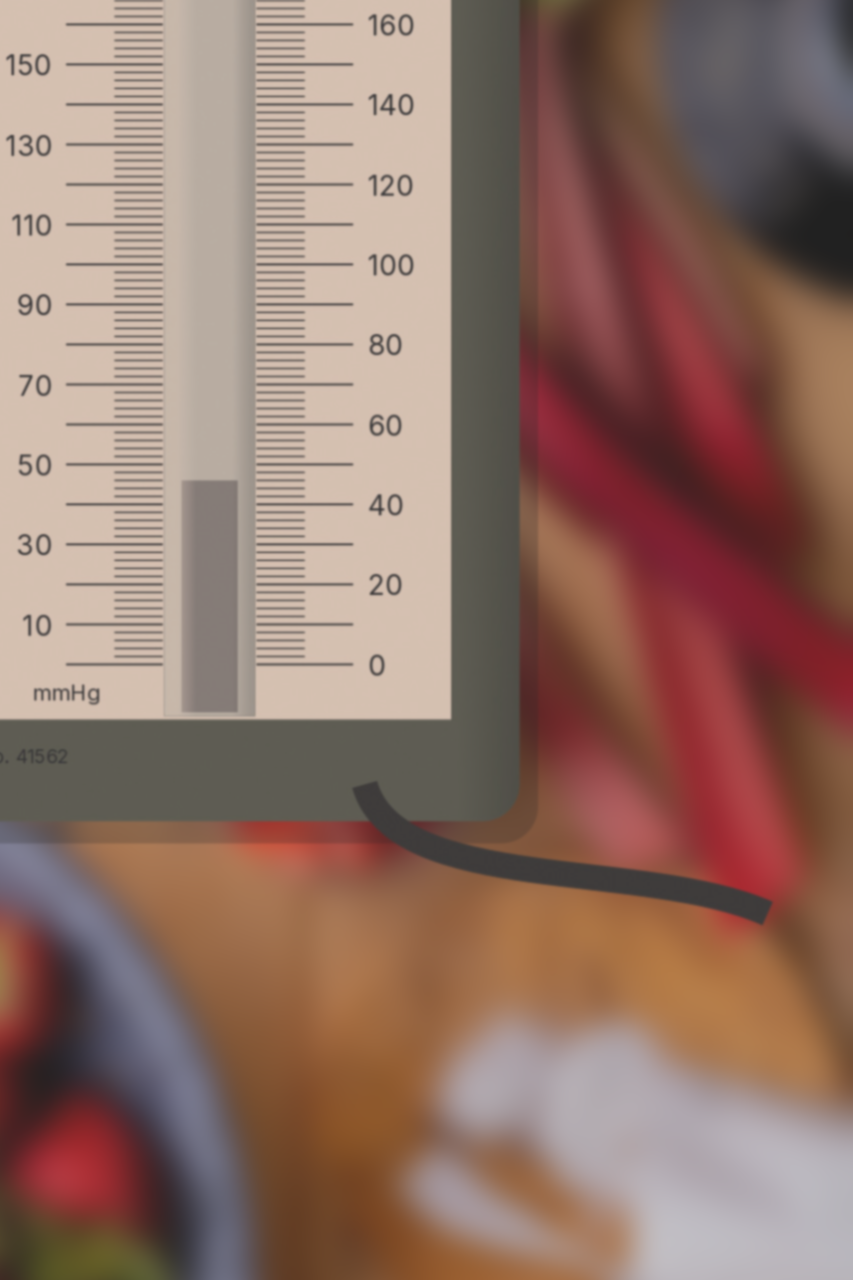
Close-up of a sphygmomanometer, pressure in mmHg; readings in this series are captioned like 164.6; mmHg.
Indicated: 46; mmHg
